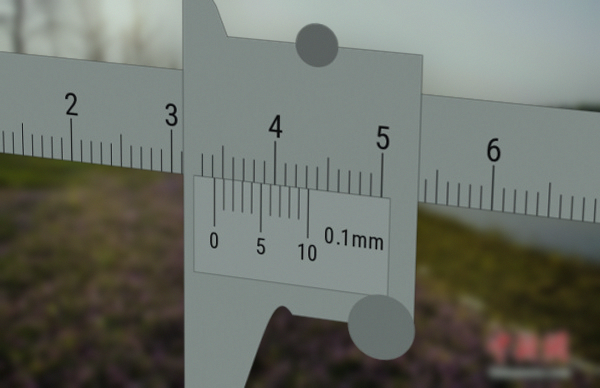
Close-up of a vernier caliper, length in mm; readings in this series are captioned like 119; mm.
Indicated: 34.2; mm
